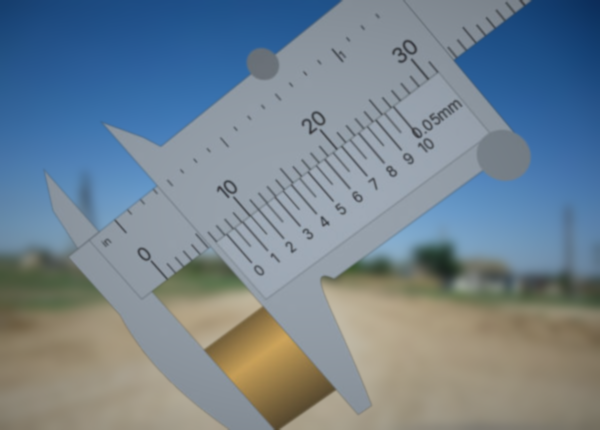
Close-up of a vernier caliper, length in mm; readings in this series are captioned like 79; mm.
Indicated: 7.2; mm
